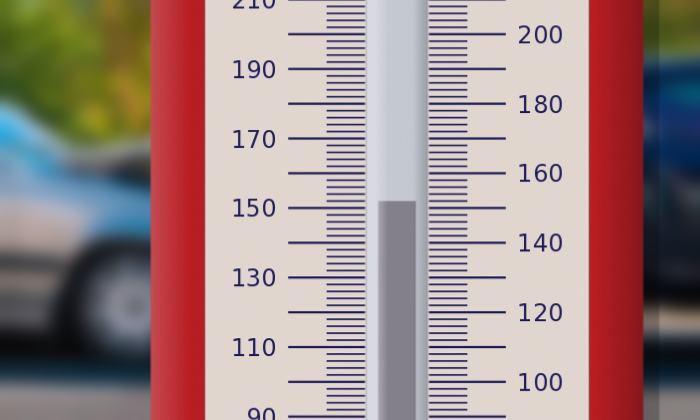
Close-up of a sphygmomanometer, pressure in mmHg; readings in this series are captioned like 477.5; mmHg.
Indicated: 152; mmHg
